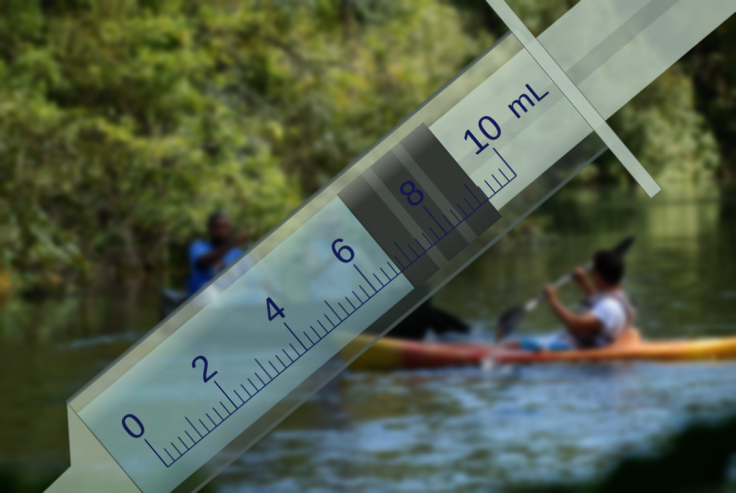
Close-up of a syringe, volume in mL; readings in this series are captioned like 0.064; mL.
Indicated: 6.7; mL
